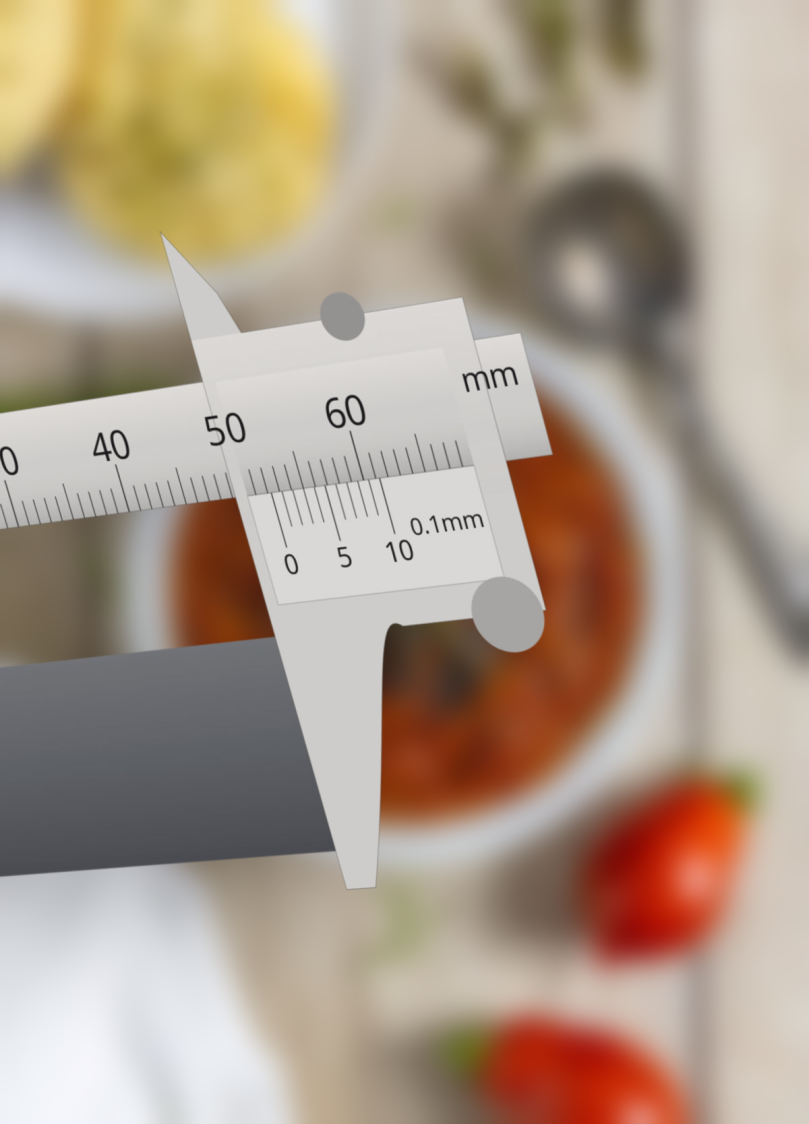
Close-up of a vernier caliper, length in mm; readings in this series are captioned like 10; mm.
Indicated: 52.3; mm
